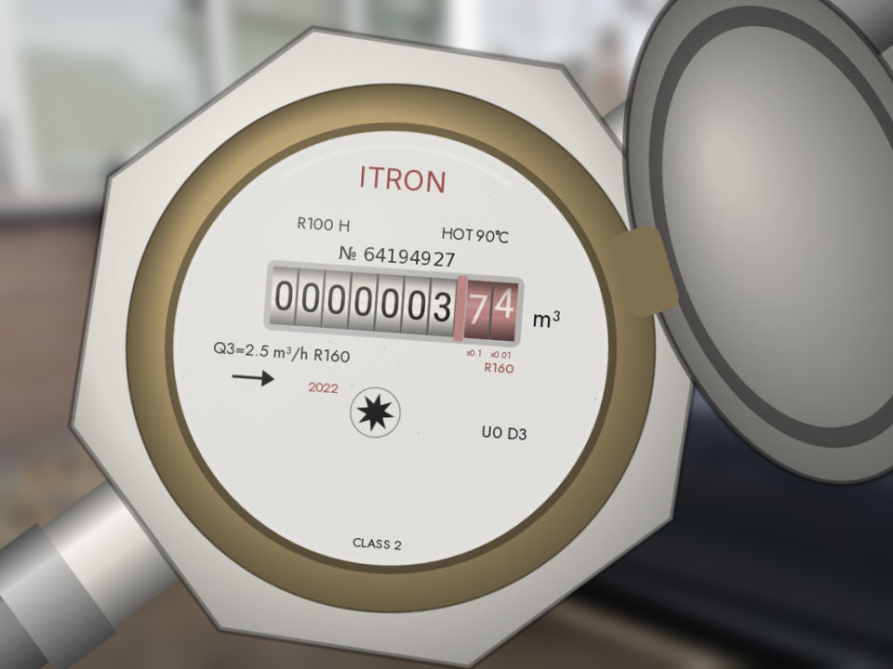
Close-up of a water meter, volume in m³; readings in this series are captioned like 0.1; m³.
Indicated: 3.74; m³
